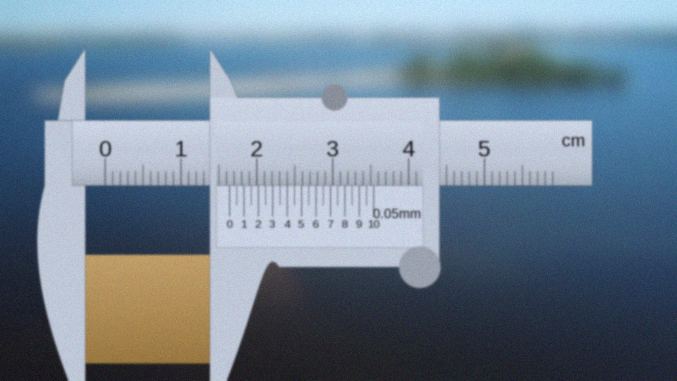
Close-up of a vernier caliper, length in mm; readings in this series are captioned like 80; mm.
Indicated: 16.4; mm
